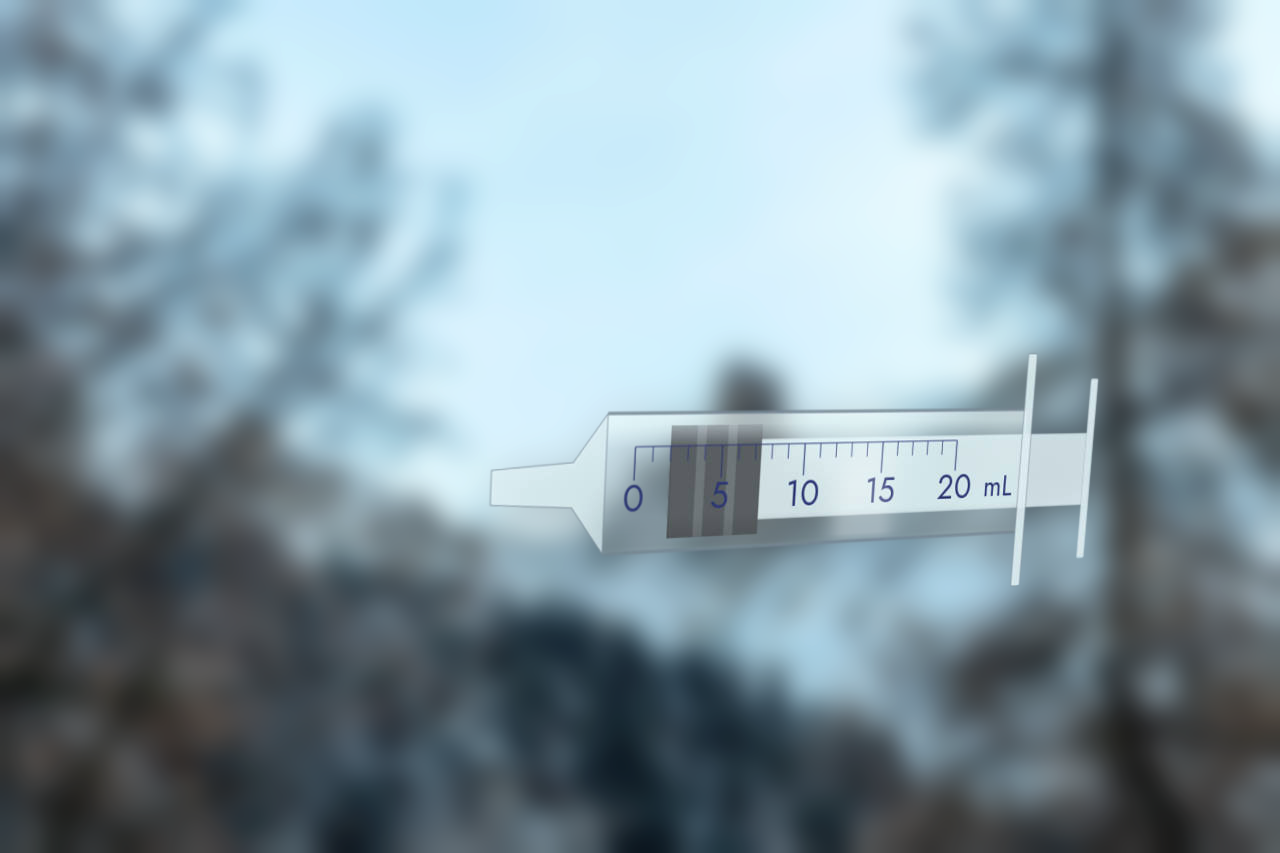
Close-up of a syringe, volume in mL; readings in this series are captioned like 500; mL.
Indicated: 2; mL
